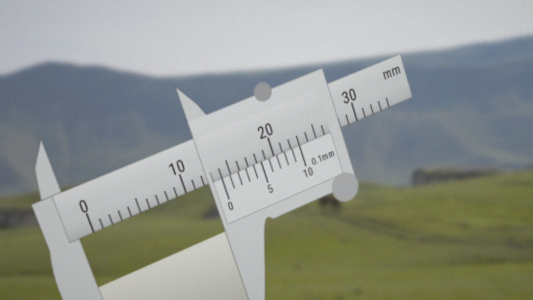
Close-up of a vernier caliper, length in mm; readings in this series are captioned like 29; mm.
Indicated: 14.0; mm
